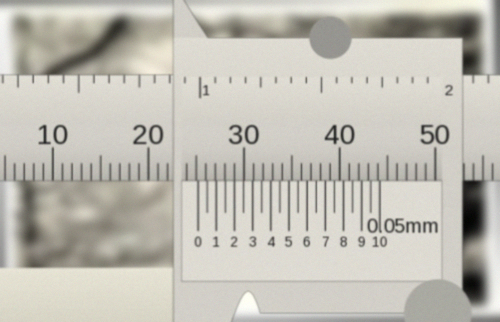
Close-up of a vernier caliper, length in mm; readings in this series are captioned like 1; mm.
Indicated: 25.2; mm
